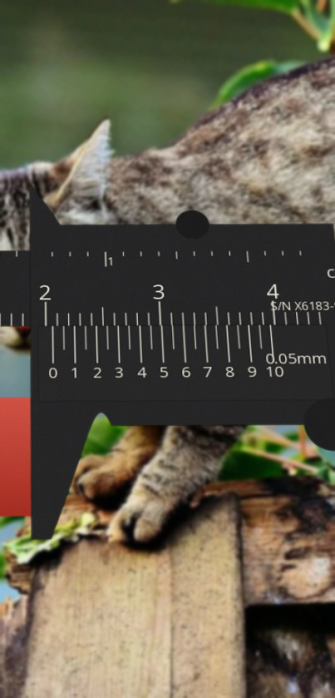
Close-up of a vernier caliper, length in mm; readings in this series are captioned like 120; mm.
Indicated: 20.6; mm
